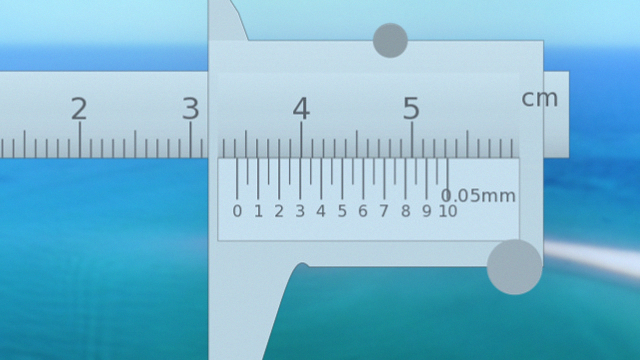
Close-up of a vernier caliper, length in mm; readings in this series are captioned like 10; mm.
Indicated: 34.2; mm
